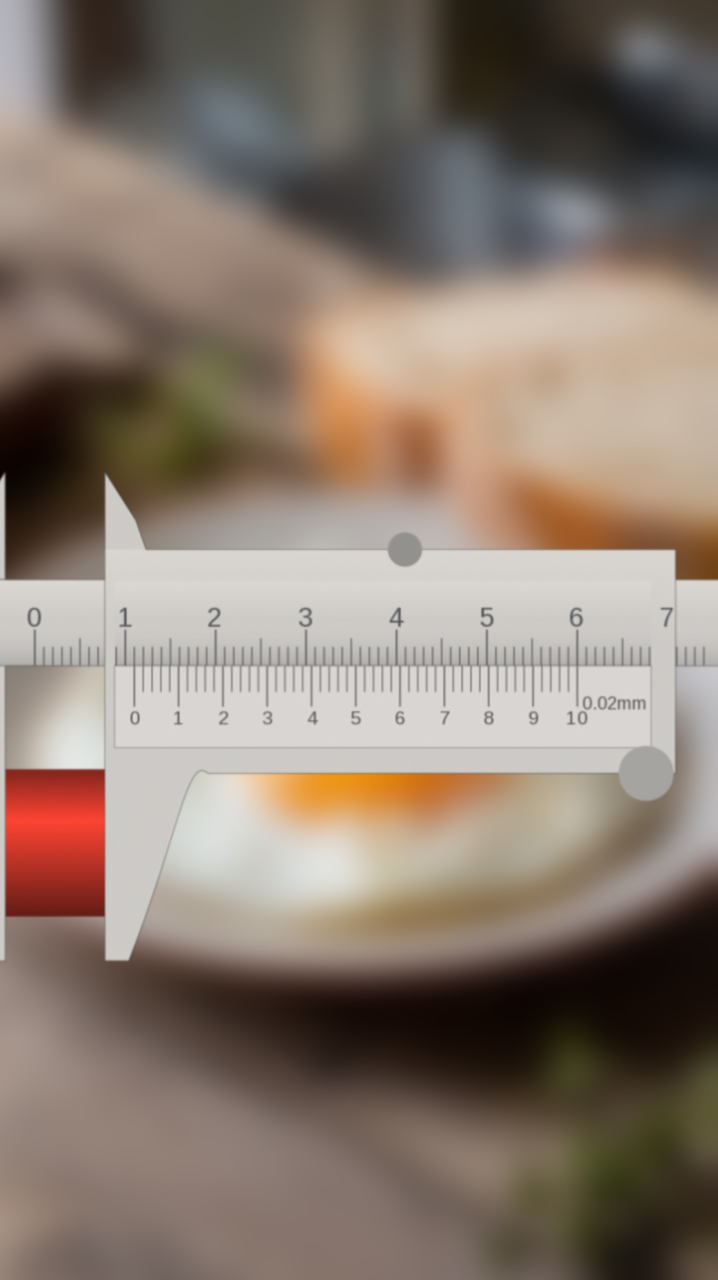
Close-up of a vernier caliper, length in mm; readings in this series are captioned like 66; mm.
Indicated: 11.0; mm
